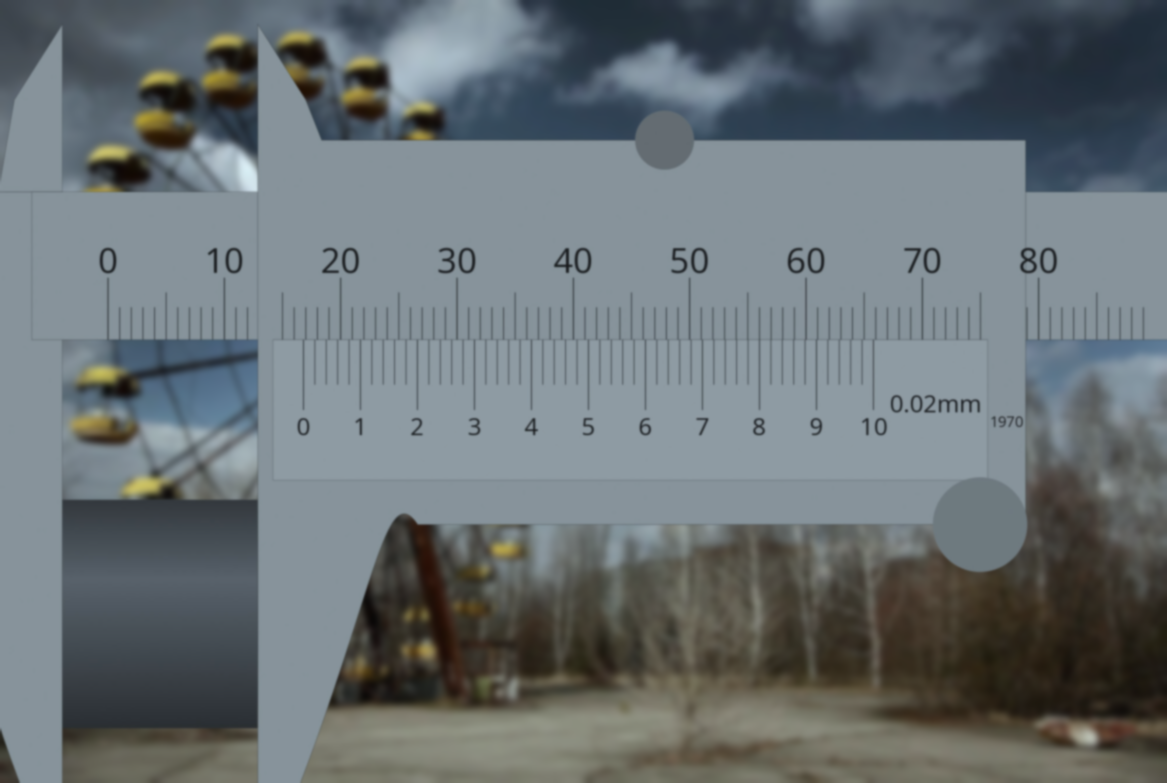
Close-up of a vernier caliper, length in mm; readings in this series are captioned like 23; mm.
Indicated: 16.8; mm
